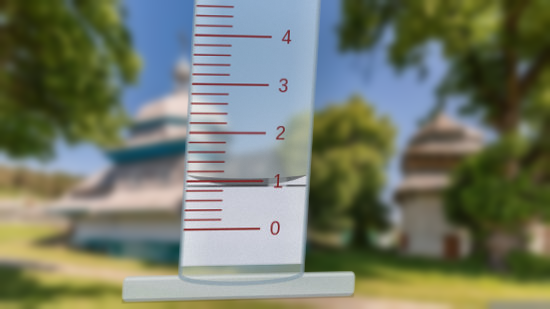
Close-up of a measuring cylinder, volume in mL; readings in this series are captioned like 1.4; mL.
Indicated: 0.9; mL
